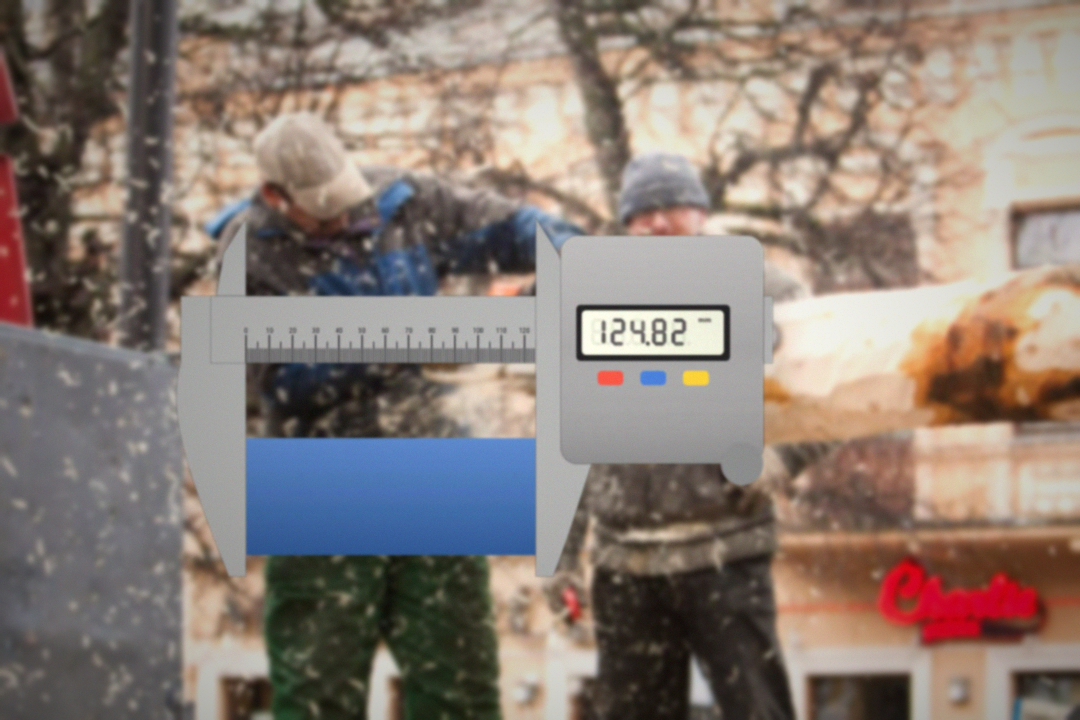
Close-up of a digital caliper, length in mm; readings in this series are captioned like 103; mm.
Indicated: 124.82; mm
